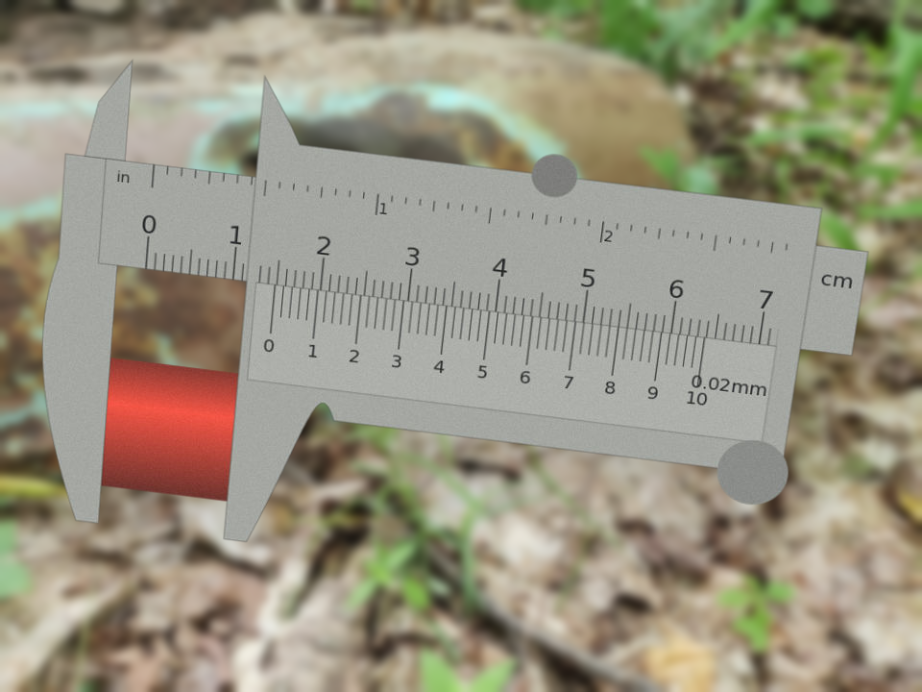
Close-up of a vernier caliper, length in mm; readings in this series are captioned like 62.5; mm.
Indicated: 14.8; mm
